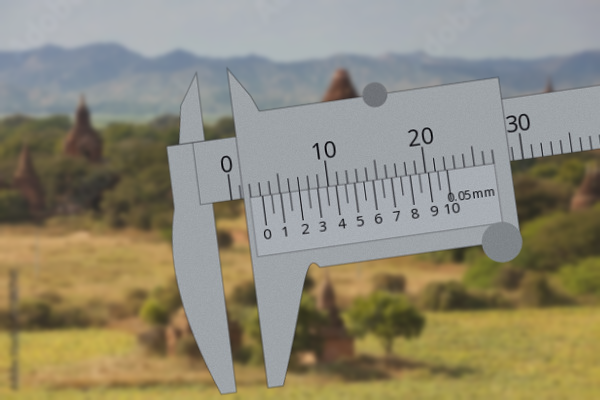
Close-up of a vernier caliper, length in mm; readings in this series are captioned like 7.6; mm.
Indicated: 3.2; mm
